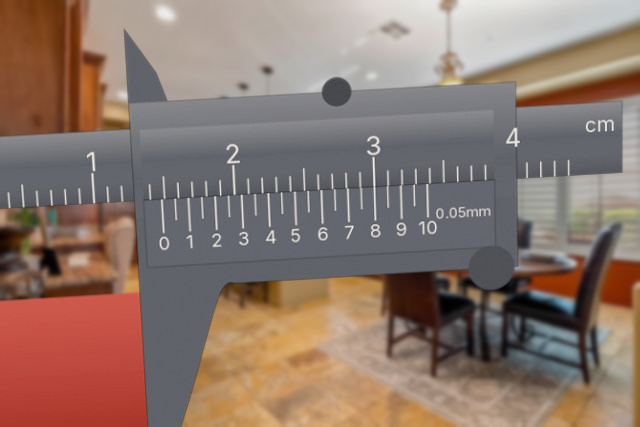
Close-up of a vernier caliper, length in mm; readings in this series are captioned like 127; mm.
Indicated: 14.8; mm
